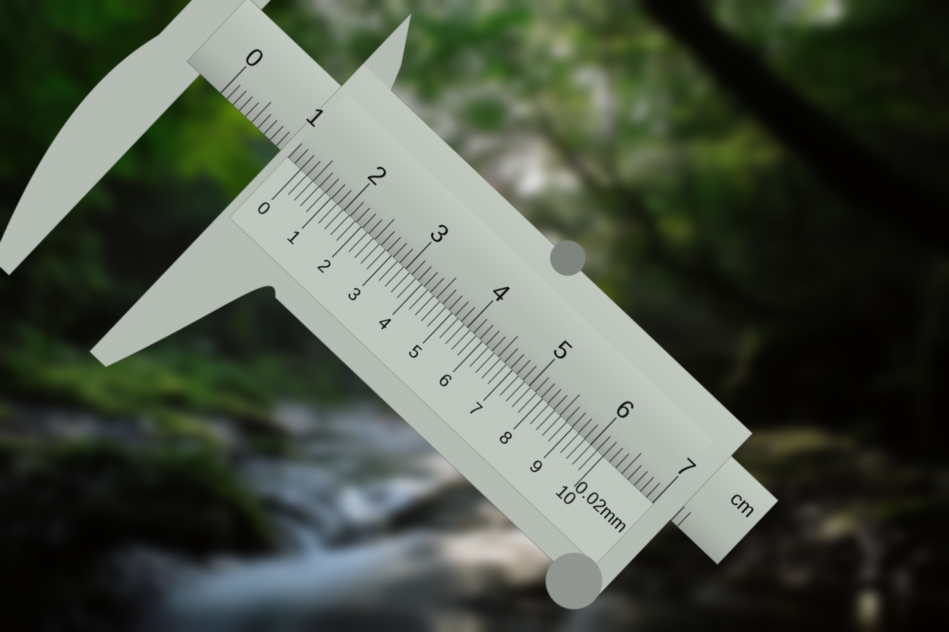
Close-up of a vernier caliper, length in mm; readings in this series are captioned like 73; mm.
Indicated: 13.0; mm
